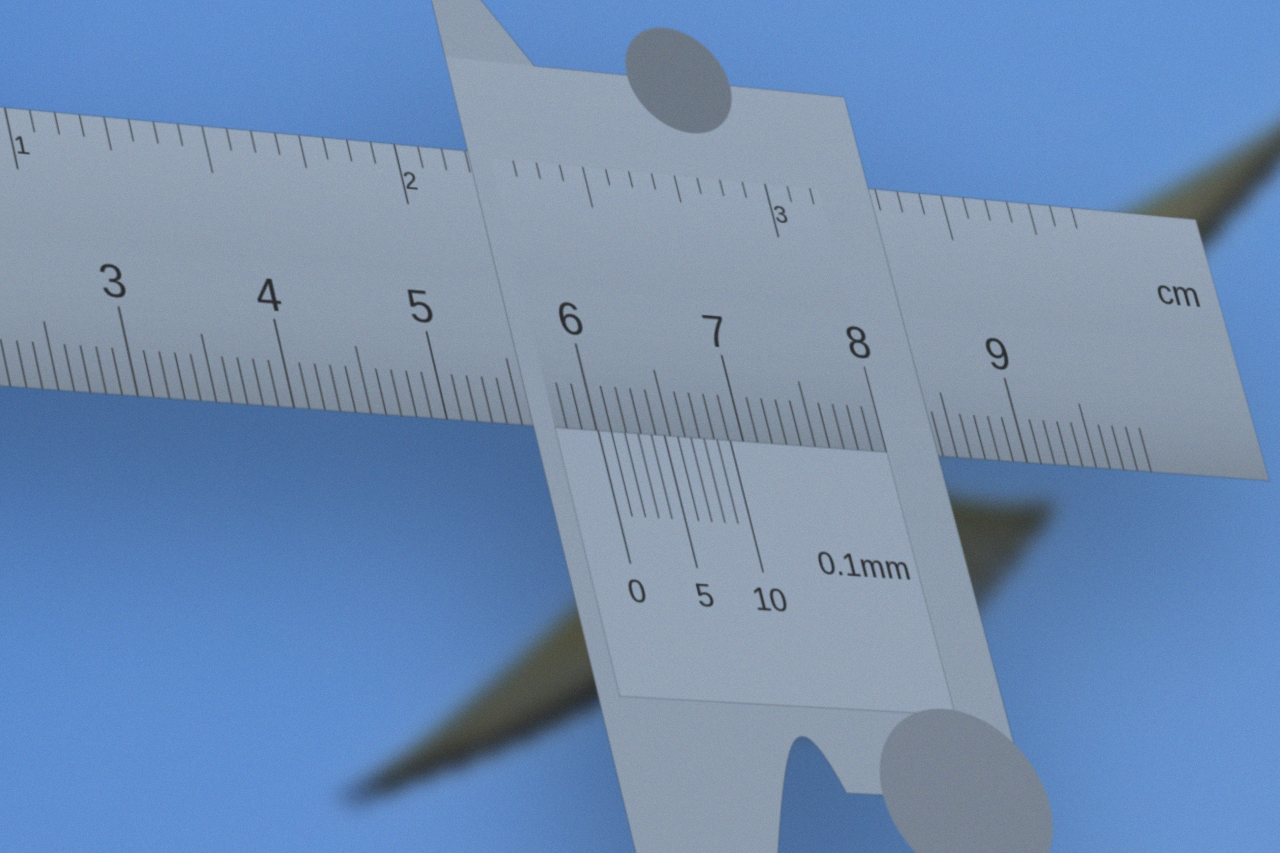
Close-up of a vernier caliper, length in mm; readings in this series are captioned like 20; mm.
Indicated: 60.1; mm
